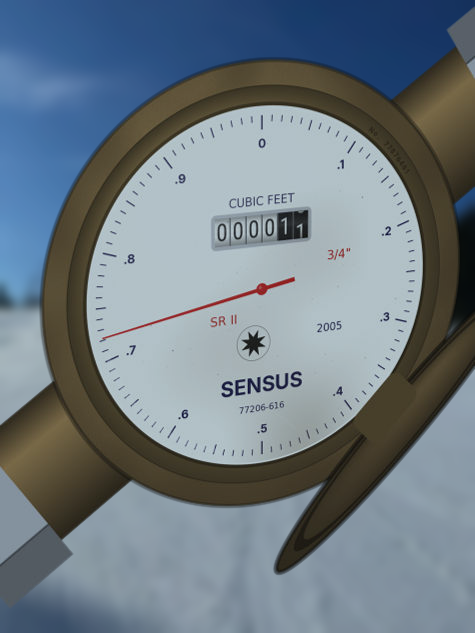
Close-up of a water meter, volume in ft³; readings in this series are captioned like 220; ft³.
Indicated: 10.72; ft³
